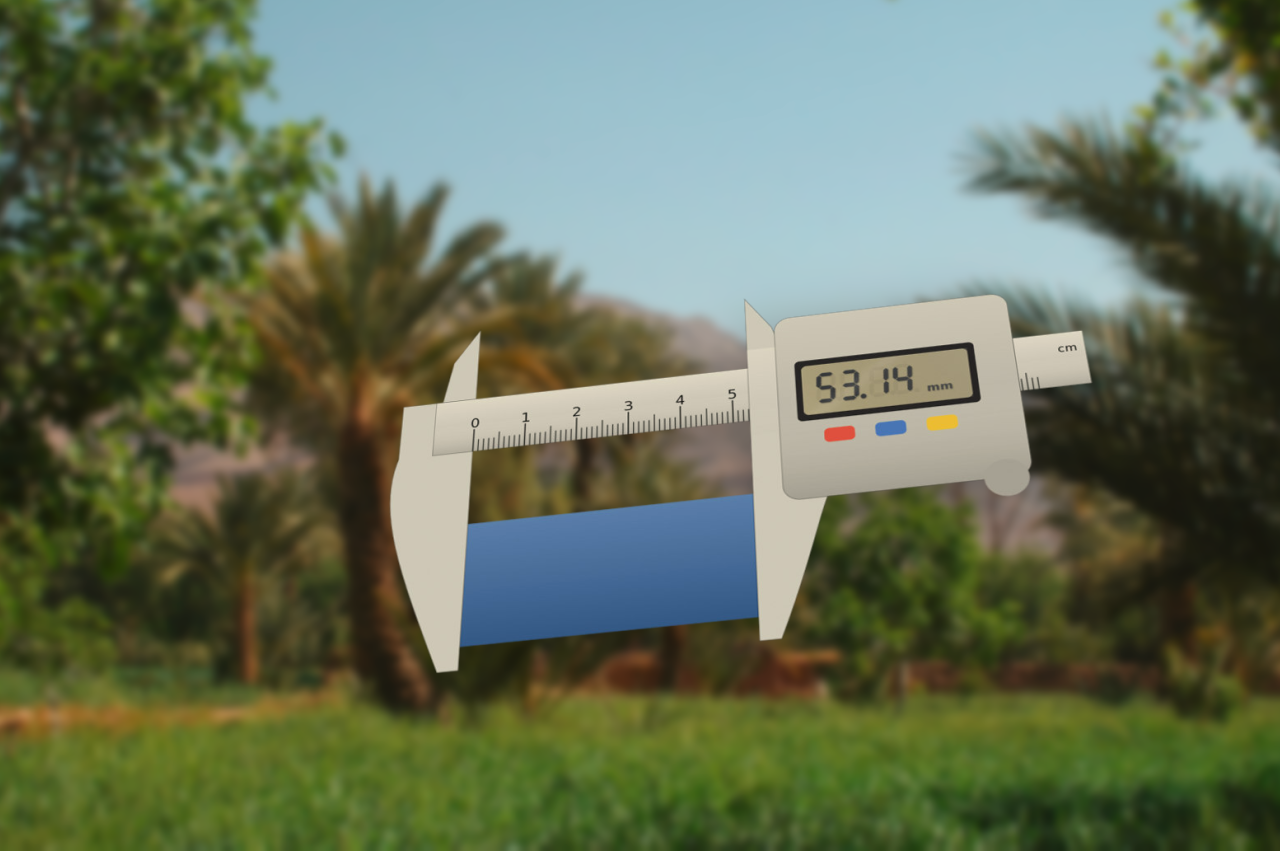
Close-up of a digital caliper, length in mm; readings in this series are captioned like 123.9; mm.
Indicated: 53.14; mm
